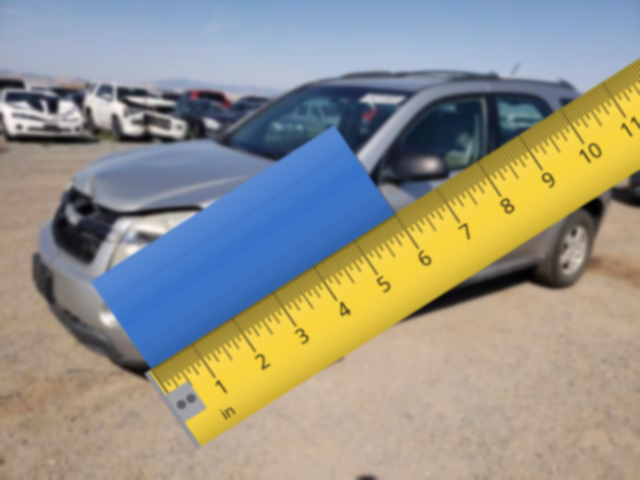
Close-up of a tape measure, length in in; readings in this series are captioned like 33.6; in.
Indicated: 6; in
